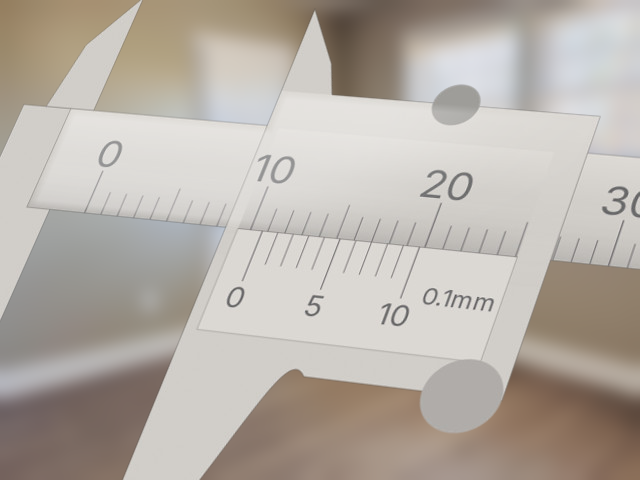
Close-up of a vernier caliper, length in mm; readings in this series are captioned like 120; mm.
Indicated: 10.7; mm
